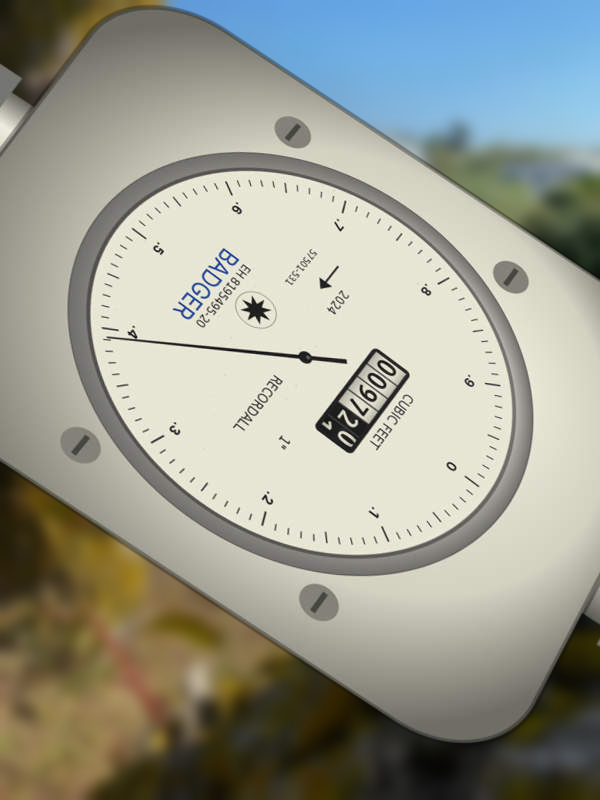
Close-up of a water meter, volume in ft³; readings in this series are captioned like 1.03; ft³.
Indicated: 9720.39; ft³
